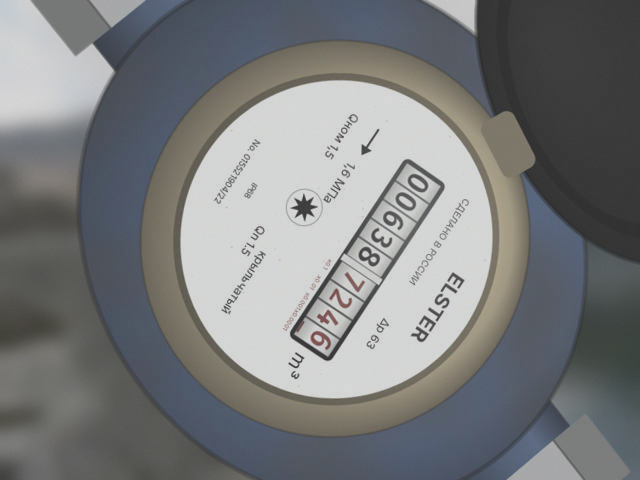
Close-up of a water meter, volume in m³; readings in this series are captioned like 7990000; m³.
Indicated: 638.7246; m³
